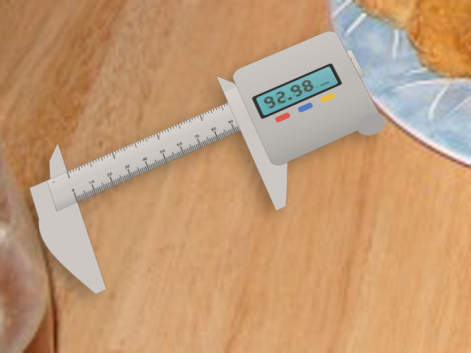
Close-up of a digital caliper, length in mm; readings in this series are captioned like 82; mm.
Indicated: 92.98; mm
